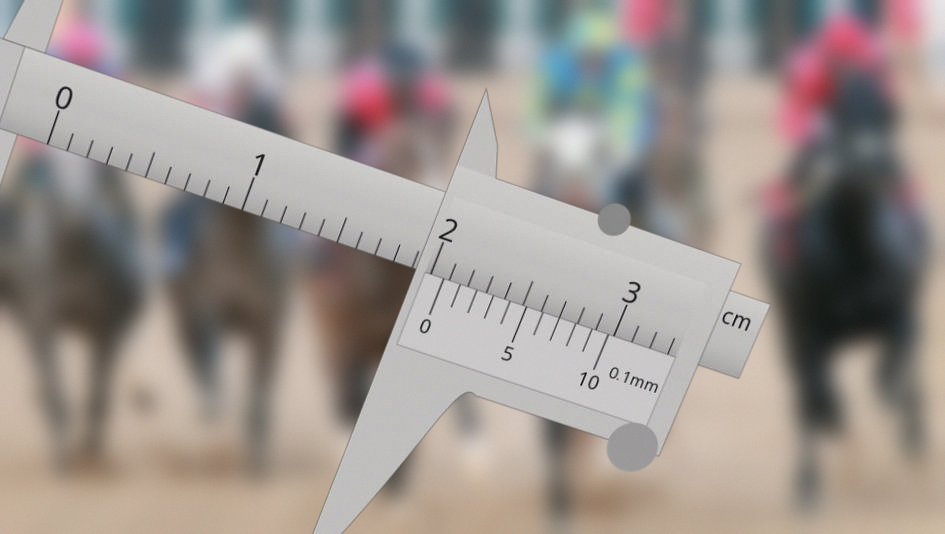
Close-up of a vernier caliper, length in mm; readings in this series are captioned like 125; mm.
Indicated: 20.7; mm
